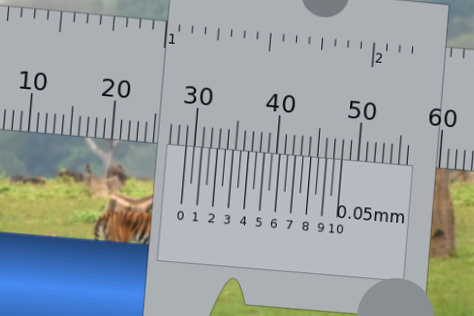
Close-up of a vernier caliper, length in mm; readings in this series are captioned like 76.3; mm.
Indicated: 29.0; mm
